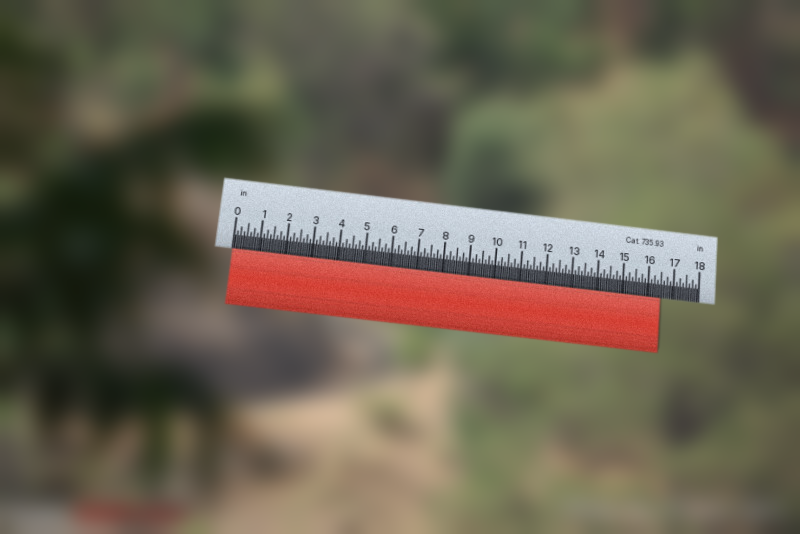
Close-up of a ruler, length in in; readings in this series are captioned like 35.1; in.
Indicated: 16.5; in
